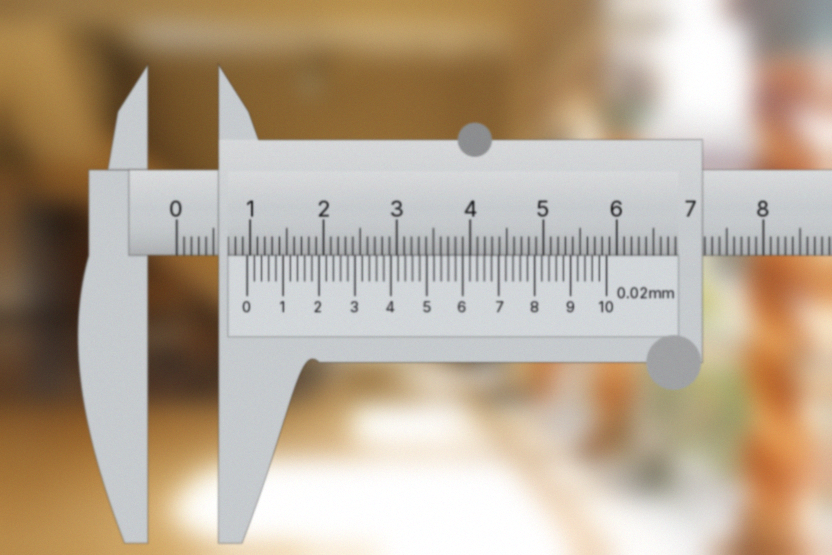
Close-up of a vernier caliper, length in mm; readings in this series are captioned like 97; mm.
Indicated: 9.6; mm
